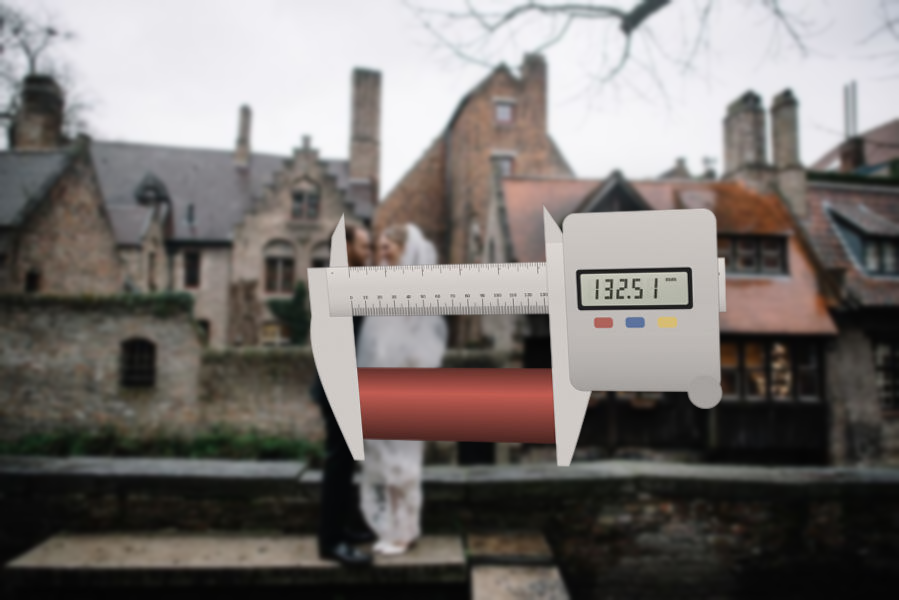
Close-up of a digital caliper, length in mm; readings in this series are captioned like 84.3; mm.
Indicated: 132.51; mm
